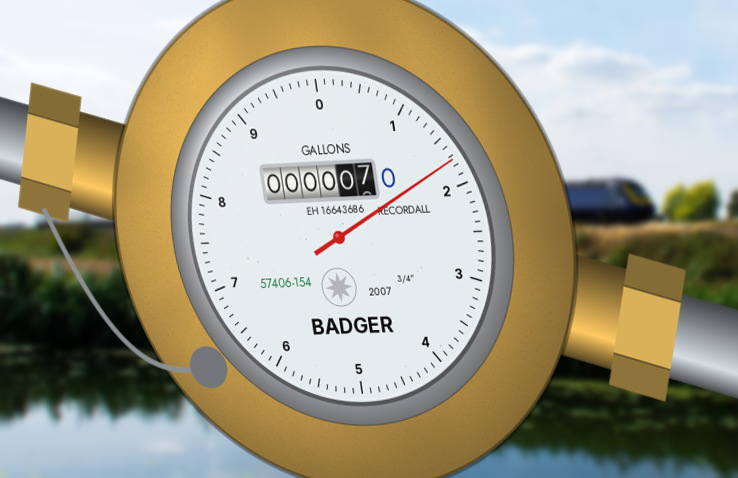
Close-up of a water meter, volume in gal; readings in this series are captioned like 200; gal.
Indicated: 71.7; gal
